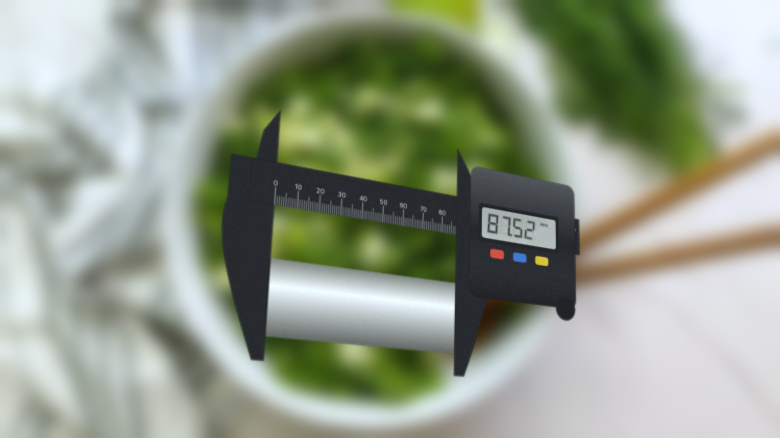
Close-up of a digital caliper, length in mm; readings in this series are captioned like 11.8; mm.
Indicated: 87.52; mm
